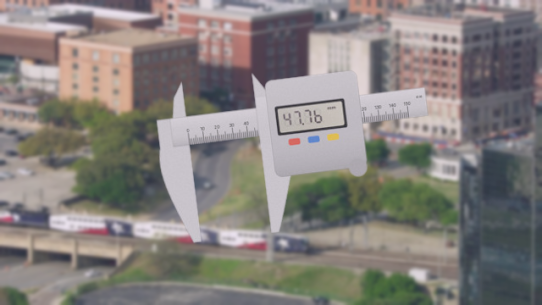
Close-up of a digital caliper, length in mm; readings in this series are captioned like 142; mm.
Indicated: 47.76; mm
